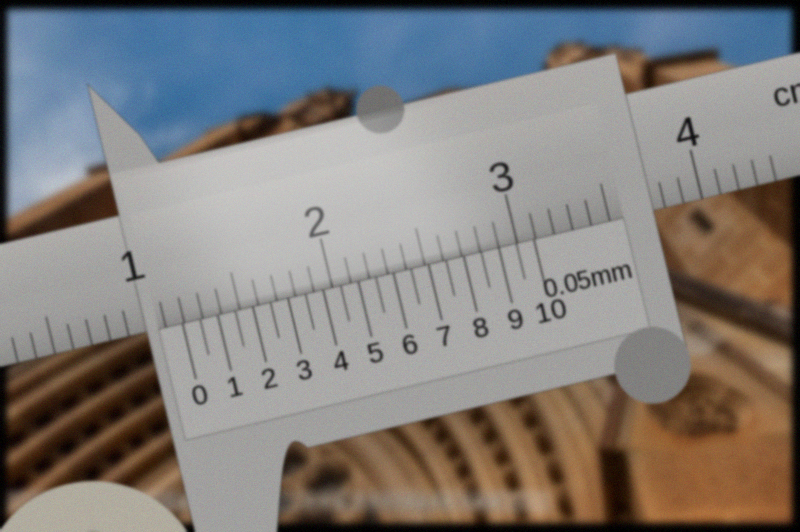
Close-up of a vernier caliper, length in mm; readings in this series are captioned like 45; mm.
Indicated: 11.9; mm
